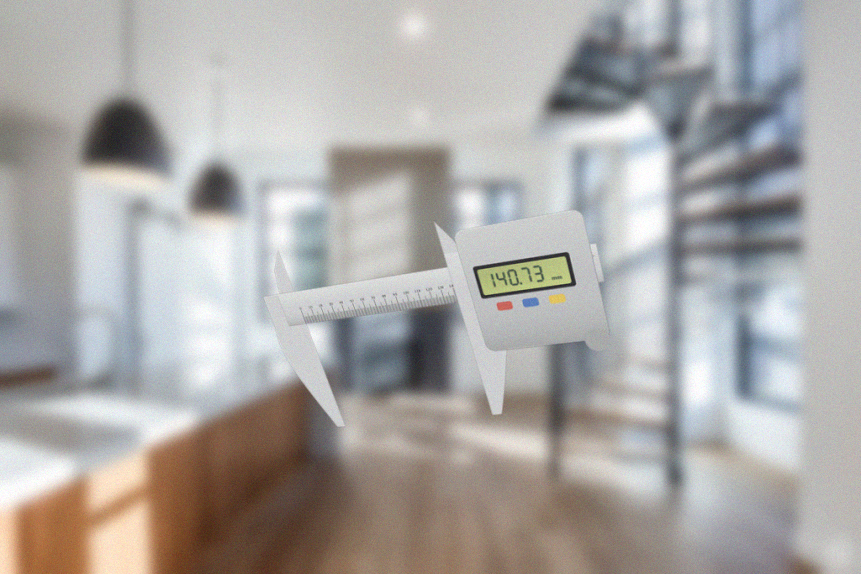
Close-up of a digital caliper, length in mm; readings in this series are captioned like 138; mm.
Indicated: 140.73; mm
